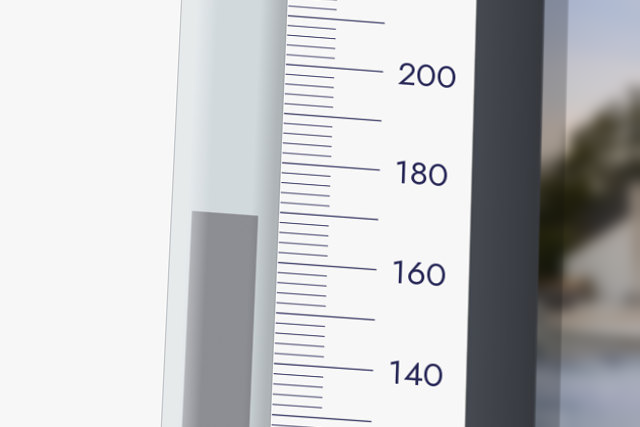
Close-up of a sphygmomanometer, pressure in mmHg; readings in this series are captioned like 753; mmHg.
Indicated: 169; mmHg
